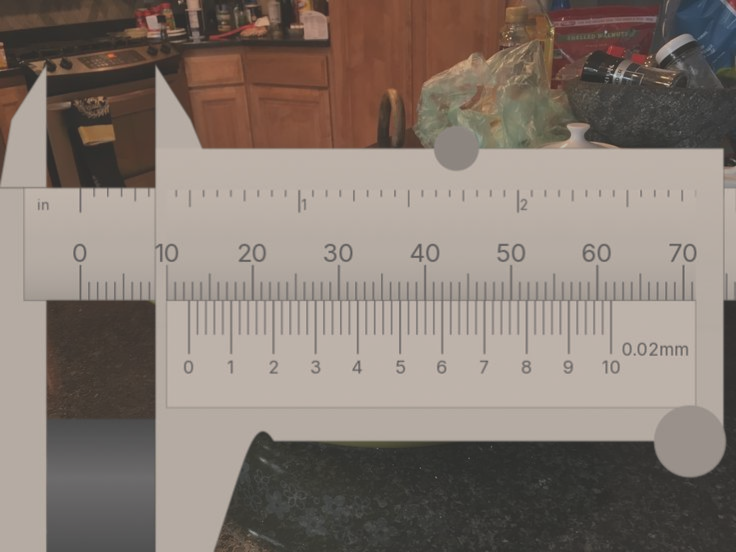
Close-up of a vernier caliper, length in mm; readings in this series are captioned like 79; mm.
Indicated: 12.6; mm
